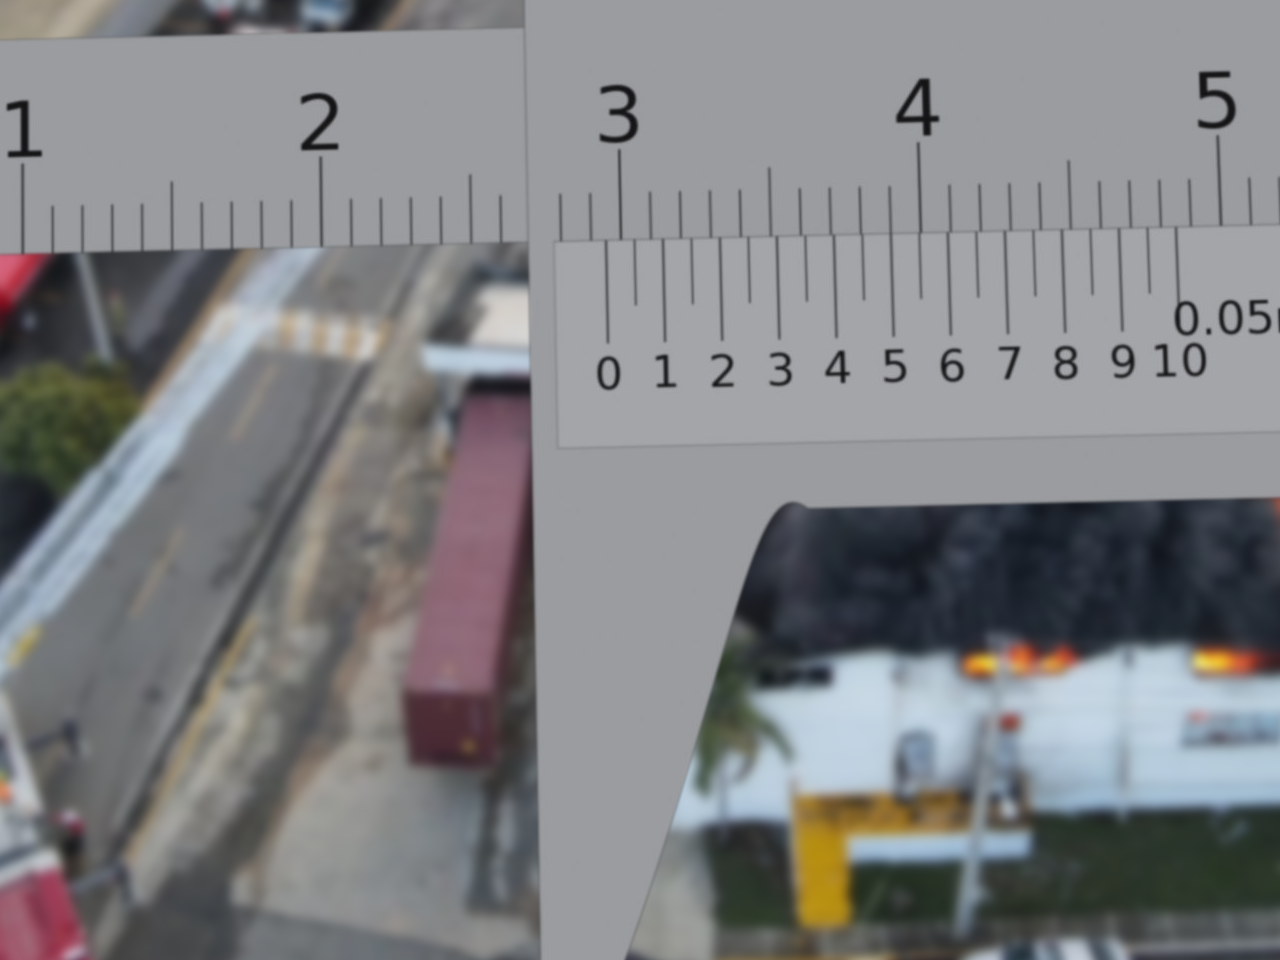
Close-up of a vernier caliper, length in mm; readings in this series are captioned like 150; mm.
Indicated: 29.5; mm
